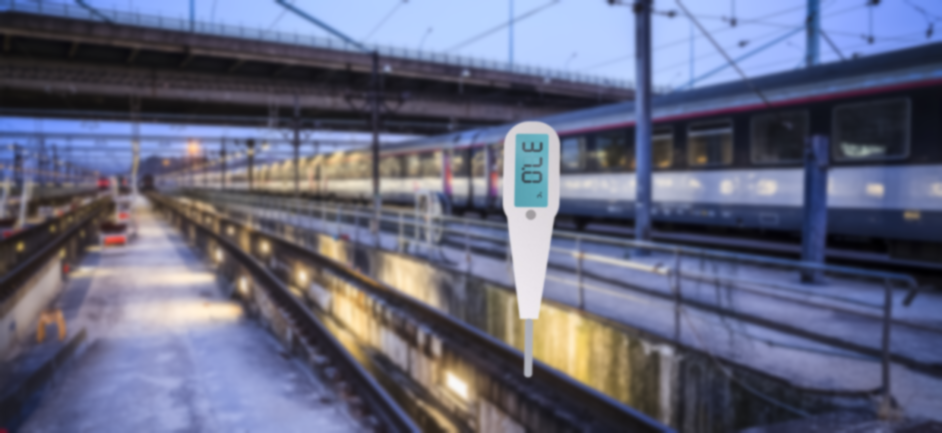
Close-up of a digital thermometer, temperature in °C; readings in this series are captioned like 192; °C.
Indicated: 37.0; °C
